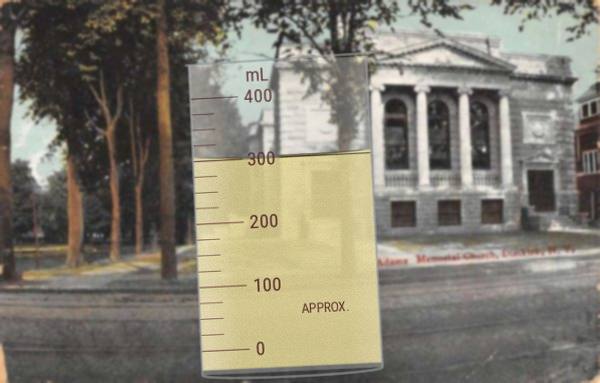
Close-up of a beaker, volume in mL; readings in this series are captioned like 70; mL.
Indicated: 300; mL
